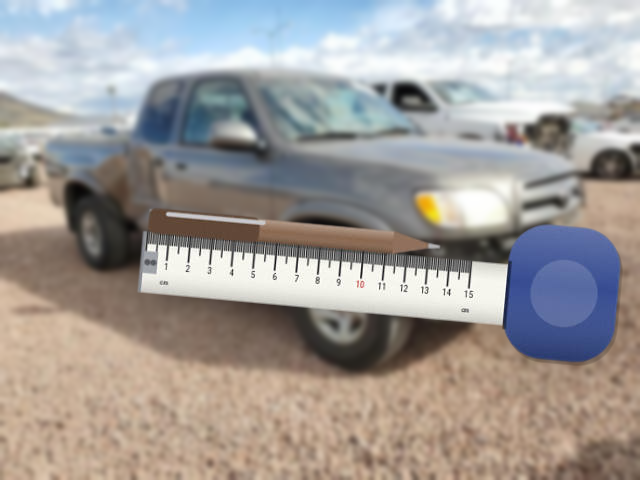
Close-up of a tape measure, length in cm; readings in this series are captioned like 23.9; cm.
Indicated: 13.5; cm
